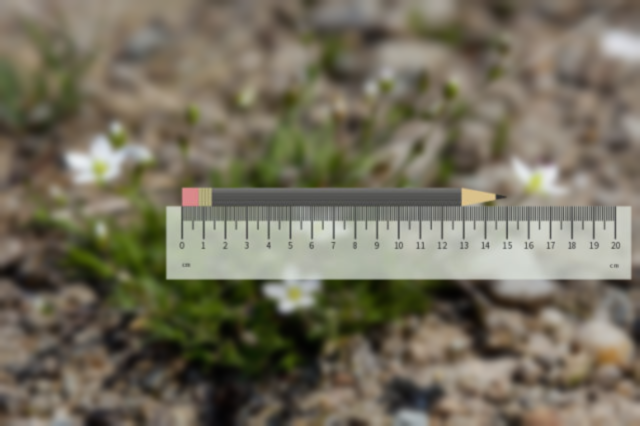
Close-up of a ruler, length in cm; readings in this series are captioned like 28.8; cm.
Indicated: 15; cm
